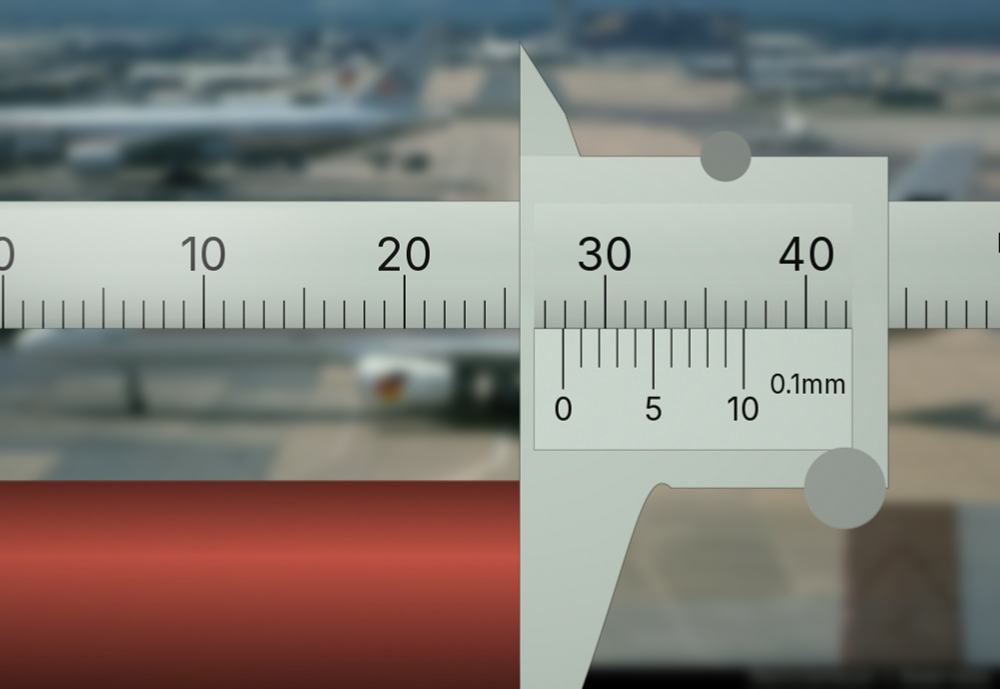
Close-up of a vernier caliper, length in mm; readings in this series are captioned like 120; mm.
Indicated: 27.9; mm
